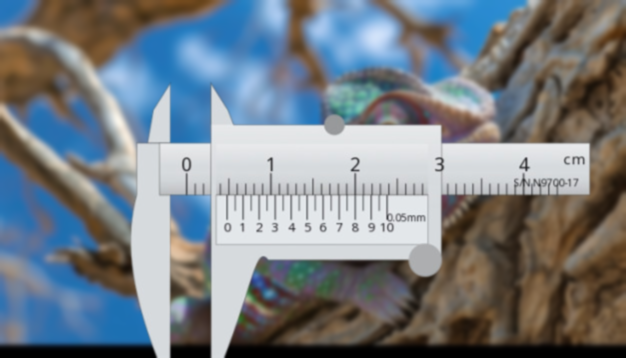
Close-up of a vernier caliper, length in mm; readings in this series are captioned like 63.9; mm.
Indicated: 4.8; mm
